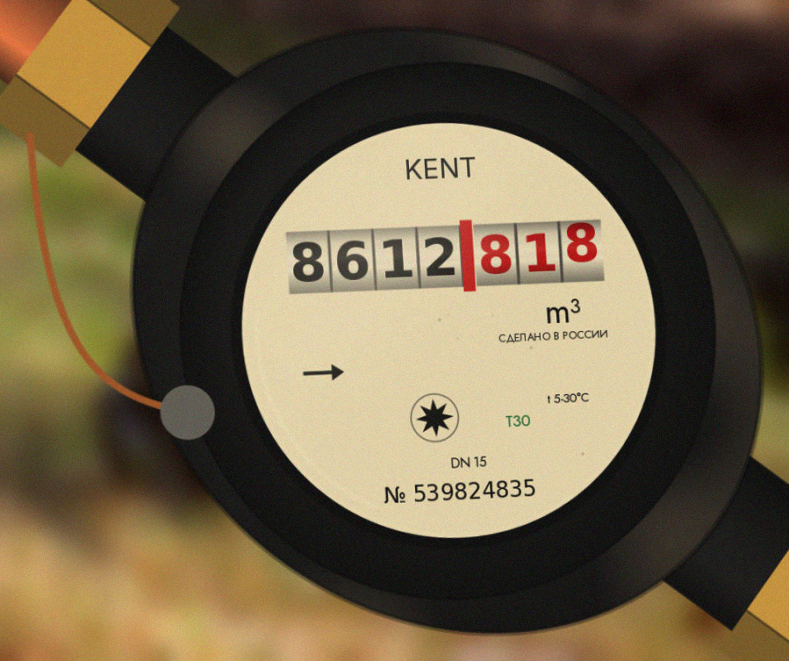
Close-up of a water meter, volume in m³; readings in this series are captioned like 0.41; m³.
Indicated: 8612.818; m³
